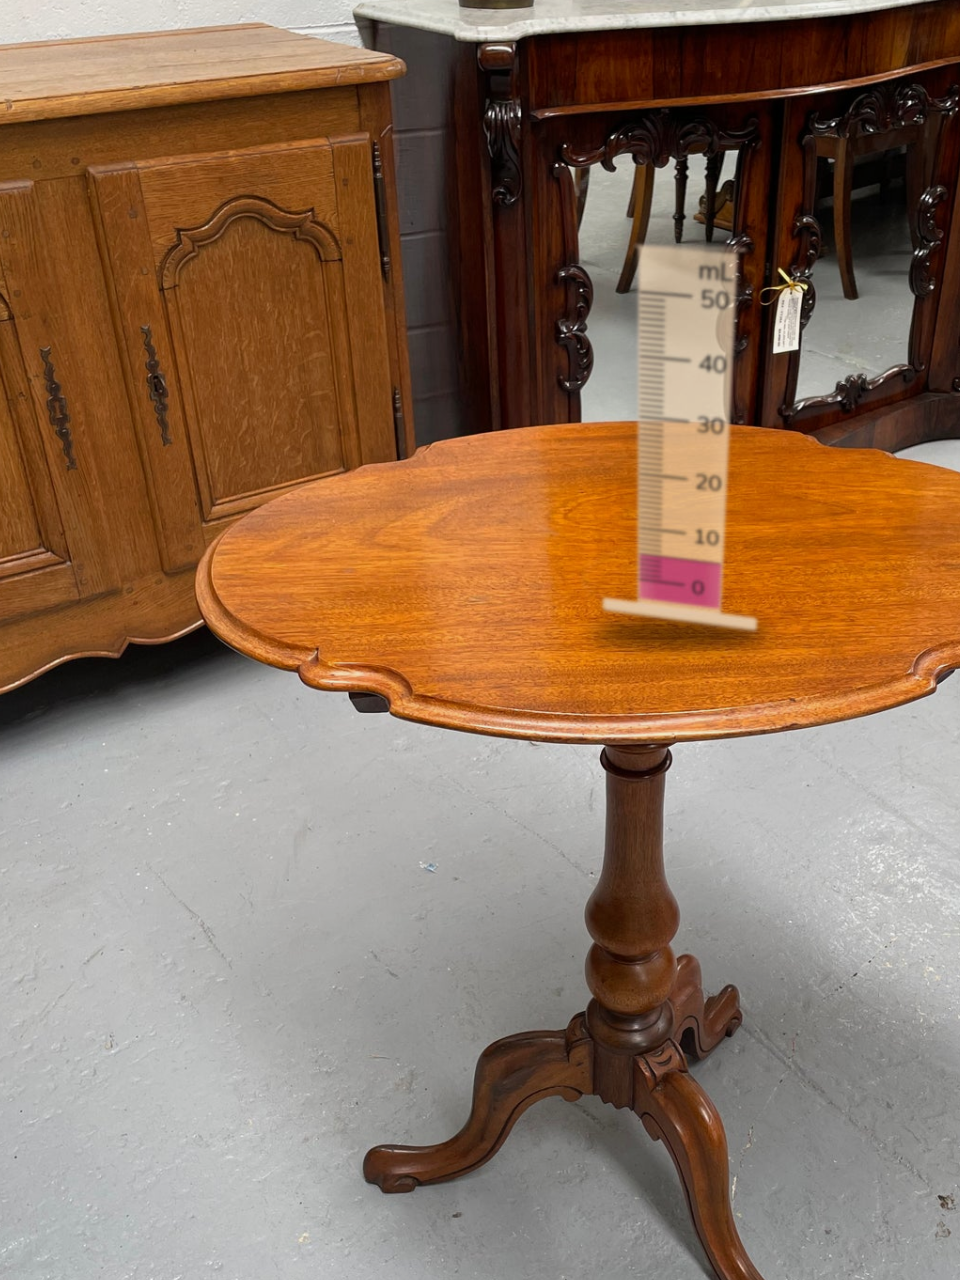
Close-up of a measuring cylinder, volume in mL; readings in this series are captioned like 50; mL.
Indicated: 5; mL
